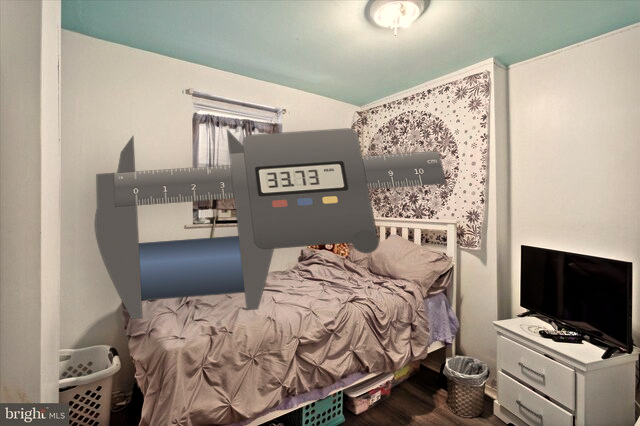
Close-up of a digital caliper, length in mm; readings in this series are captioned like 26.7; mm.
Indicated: 33.73; mm
